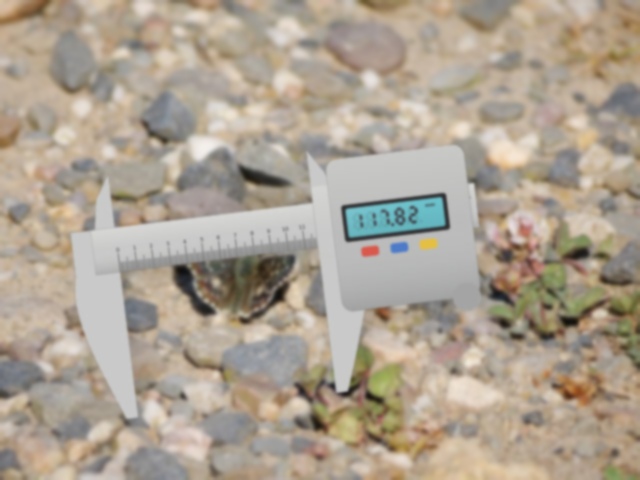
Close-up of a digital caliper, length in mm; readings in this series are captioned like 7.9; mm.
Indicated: 117.82; mm
